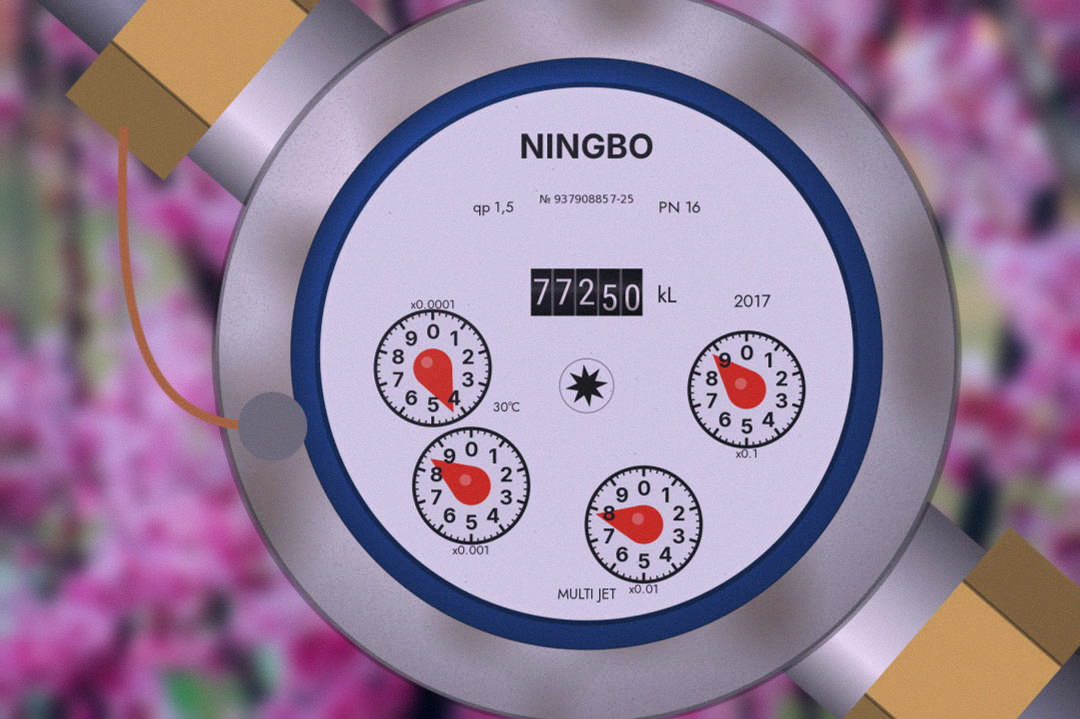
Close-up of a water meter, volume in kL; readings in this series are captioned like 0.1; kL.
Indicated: 77249.8784; kL
